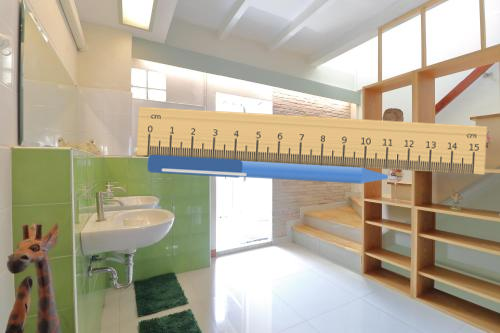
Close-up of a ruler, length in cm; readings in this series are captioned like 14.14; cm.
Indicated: 11.5; cm
